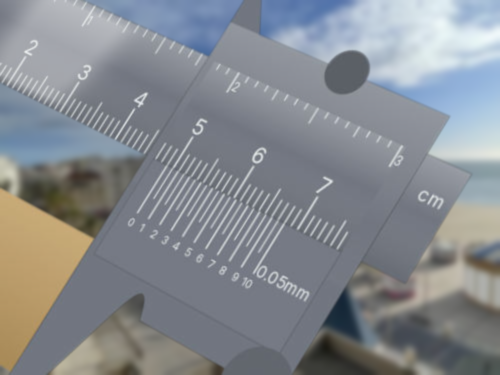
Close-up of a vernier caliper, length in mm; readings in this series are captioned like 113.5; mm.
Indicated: 49.0; mm
